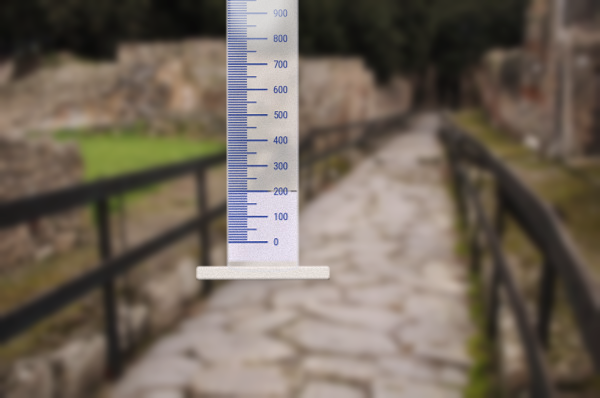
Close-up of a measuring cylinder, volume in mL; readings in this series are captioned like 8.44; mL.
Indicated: 200; mL
